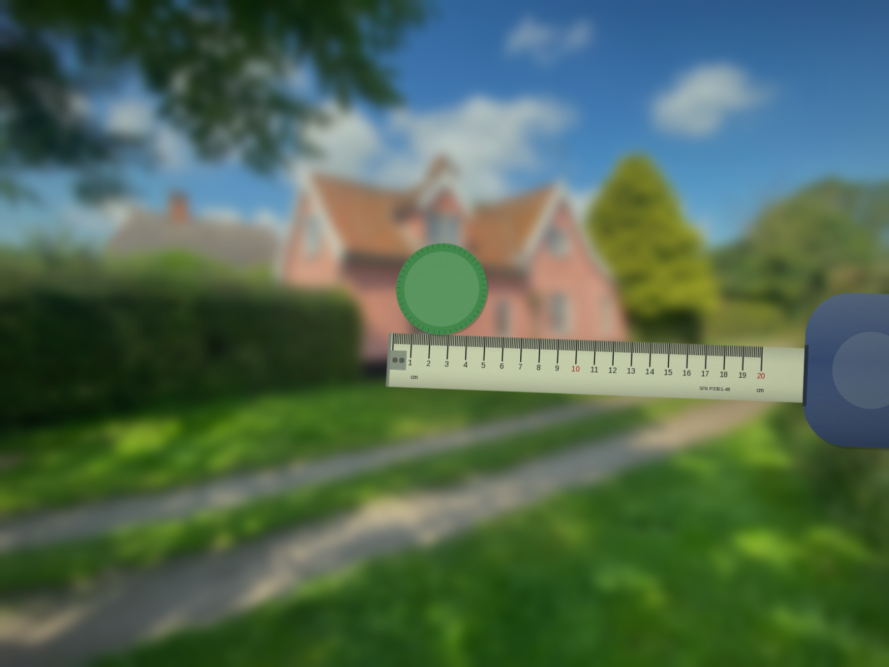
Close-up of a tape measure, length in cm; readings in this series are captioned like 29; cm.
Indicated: 5; cm
